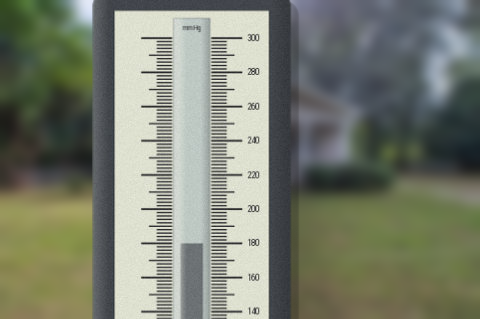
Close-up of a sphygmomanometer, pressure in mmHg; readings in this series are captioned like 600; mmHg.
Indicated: 180; mmHg
